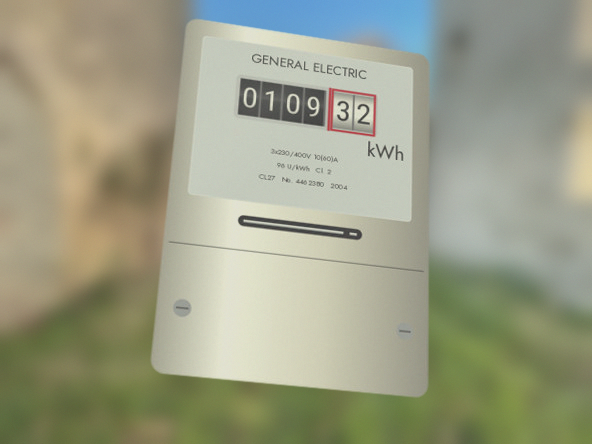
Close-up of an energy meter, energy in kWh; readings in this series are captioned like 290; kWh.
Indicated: 109.32; kWh
